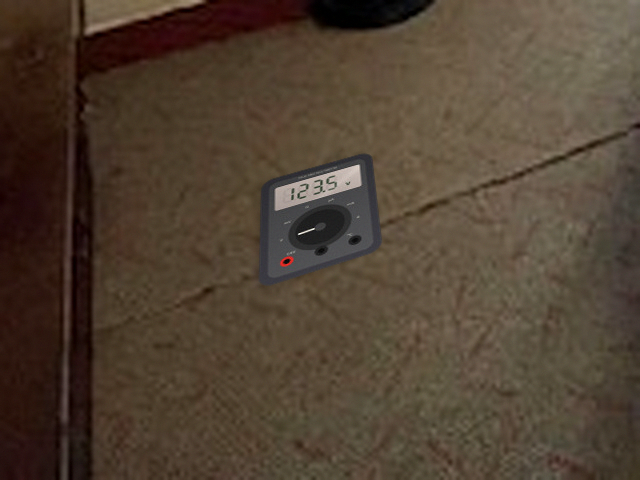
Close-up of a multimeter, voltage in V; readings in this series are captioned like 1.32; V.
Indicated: 123.5; V
